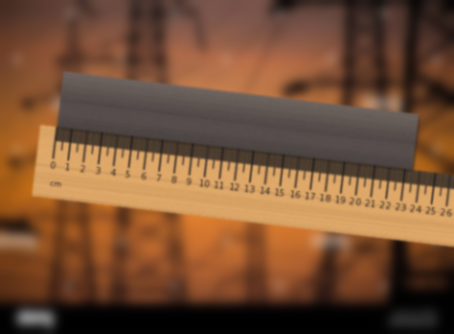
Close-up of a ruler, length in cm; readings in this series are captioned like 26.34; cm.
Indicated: 23.5; cm
